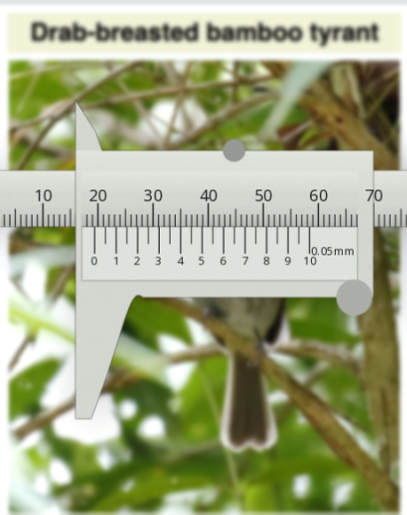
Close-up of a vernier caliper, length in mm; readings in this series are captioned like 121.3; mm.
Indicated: 19.4; mm
